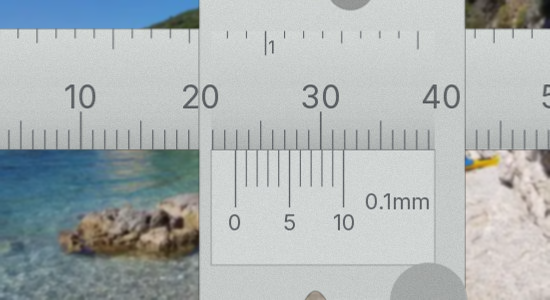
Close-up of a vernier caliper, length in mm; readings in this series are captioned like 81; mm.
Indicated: 22.9; mm
